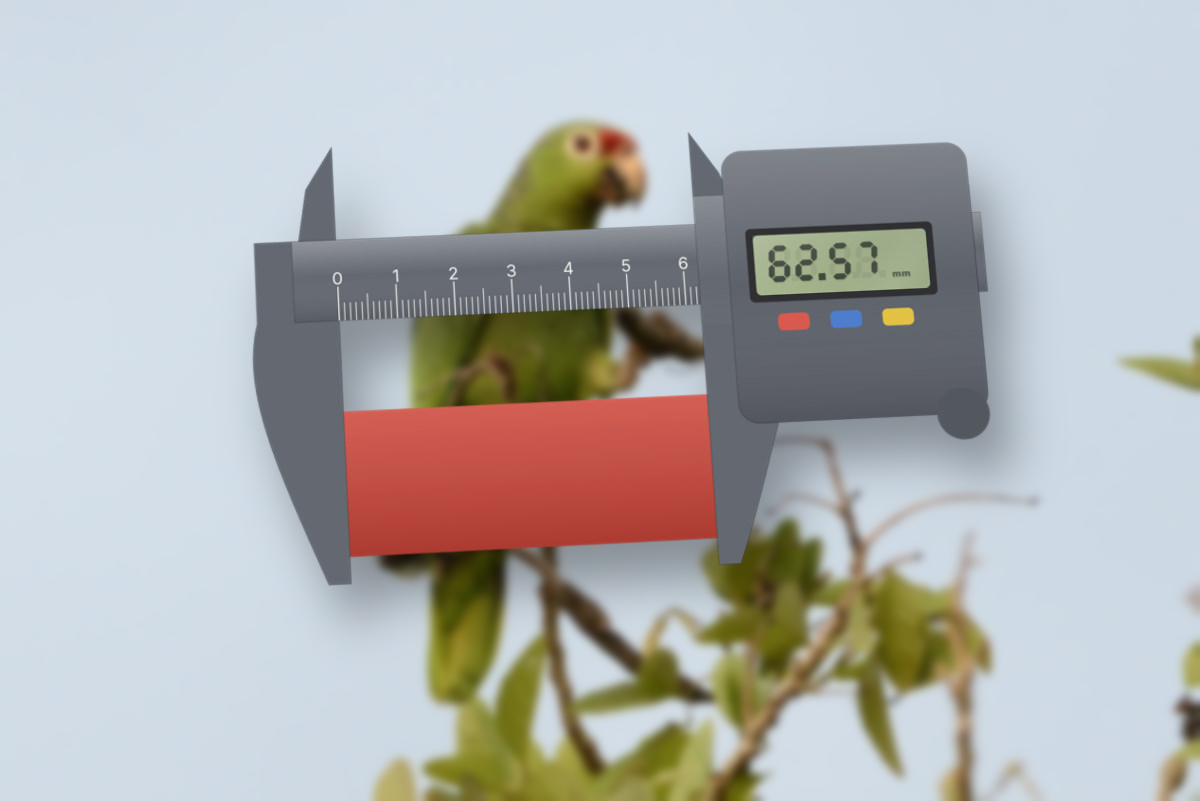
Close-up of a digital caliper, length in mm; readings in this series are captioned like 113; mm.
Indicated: 62.57; mm
